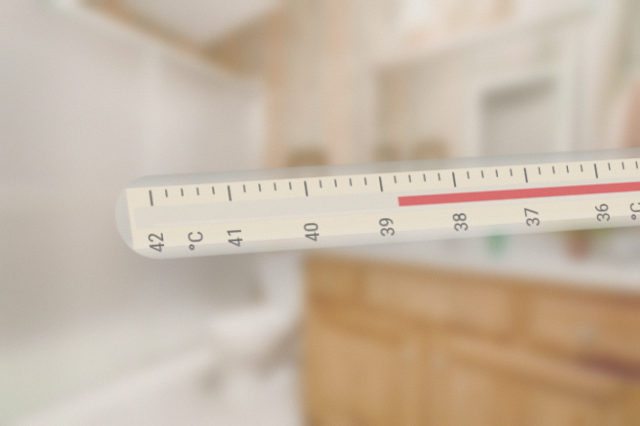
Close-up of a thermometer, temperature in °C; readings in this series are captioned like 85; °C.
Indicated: 38.8; °C
